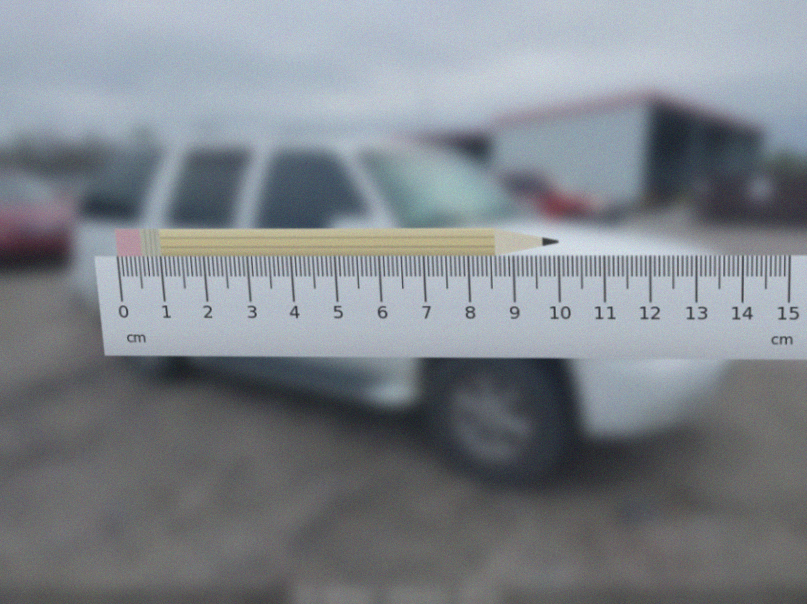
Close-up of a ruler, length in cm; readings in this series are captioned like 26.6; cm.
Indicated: 10; cm
